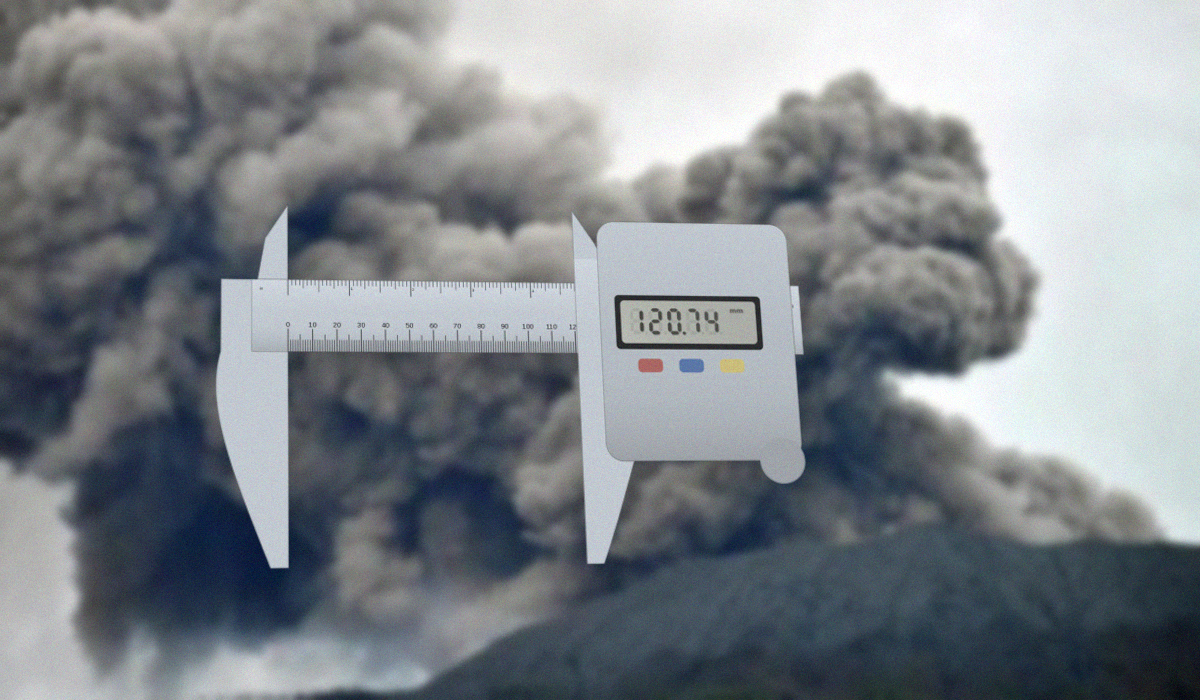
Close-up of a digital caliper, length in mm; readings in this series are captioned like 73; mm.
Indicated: 120.74; mm
